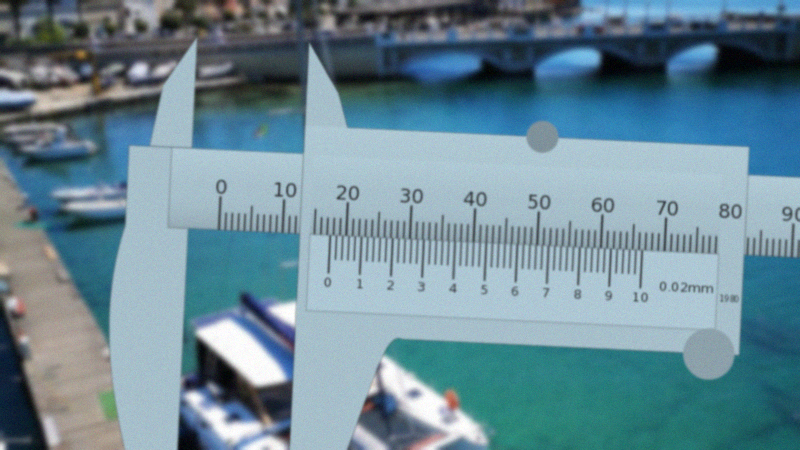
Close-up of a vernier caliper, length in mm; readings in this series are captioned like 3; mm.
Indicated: 17.5; mm
